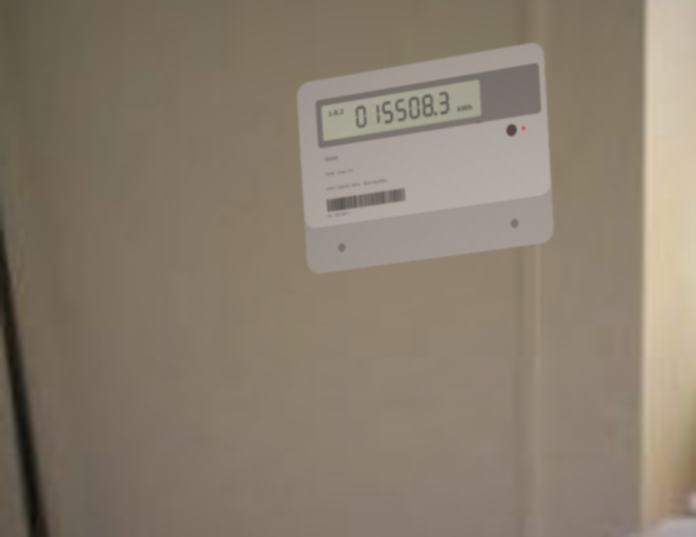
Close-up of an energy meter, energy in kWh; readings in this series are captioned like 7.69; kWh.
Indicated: 15508.3; kWh
